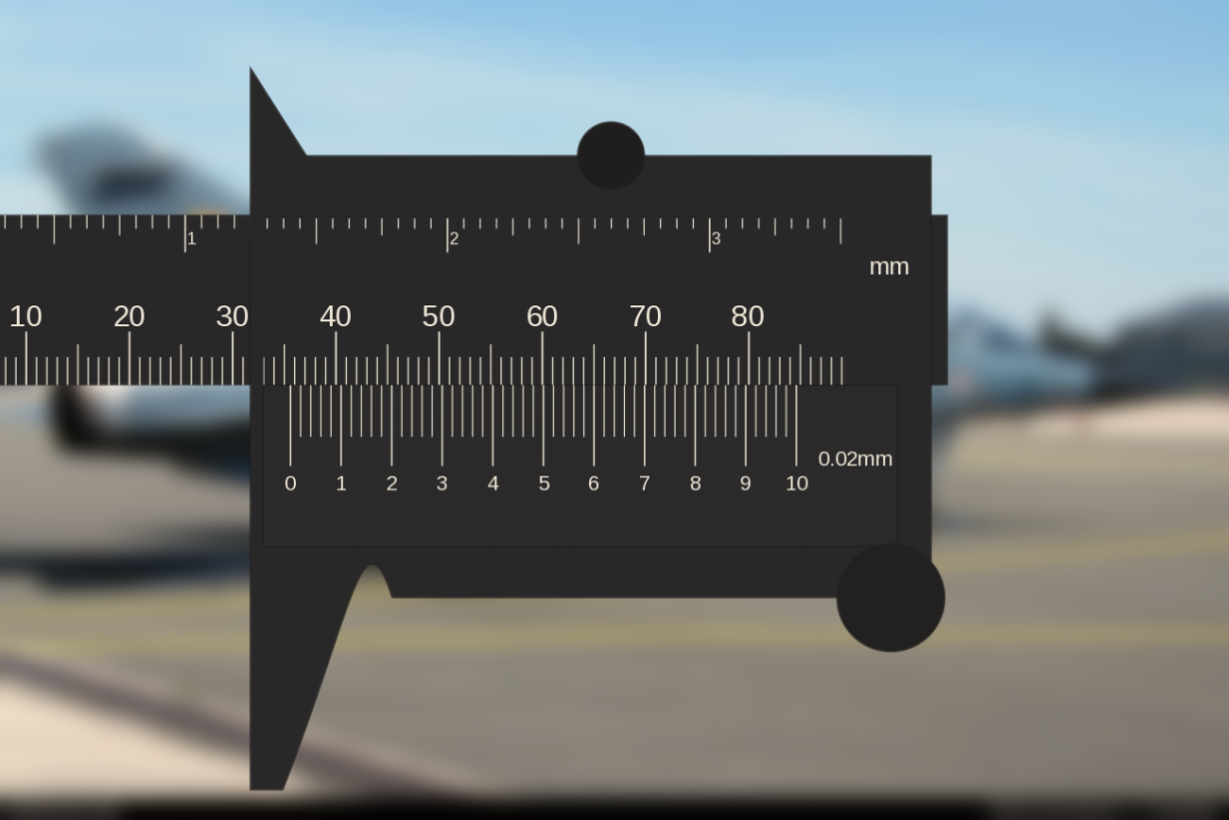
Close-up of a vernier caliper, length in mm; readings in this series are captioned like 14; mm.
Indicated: 35.6; mm
